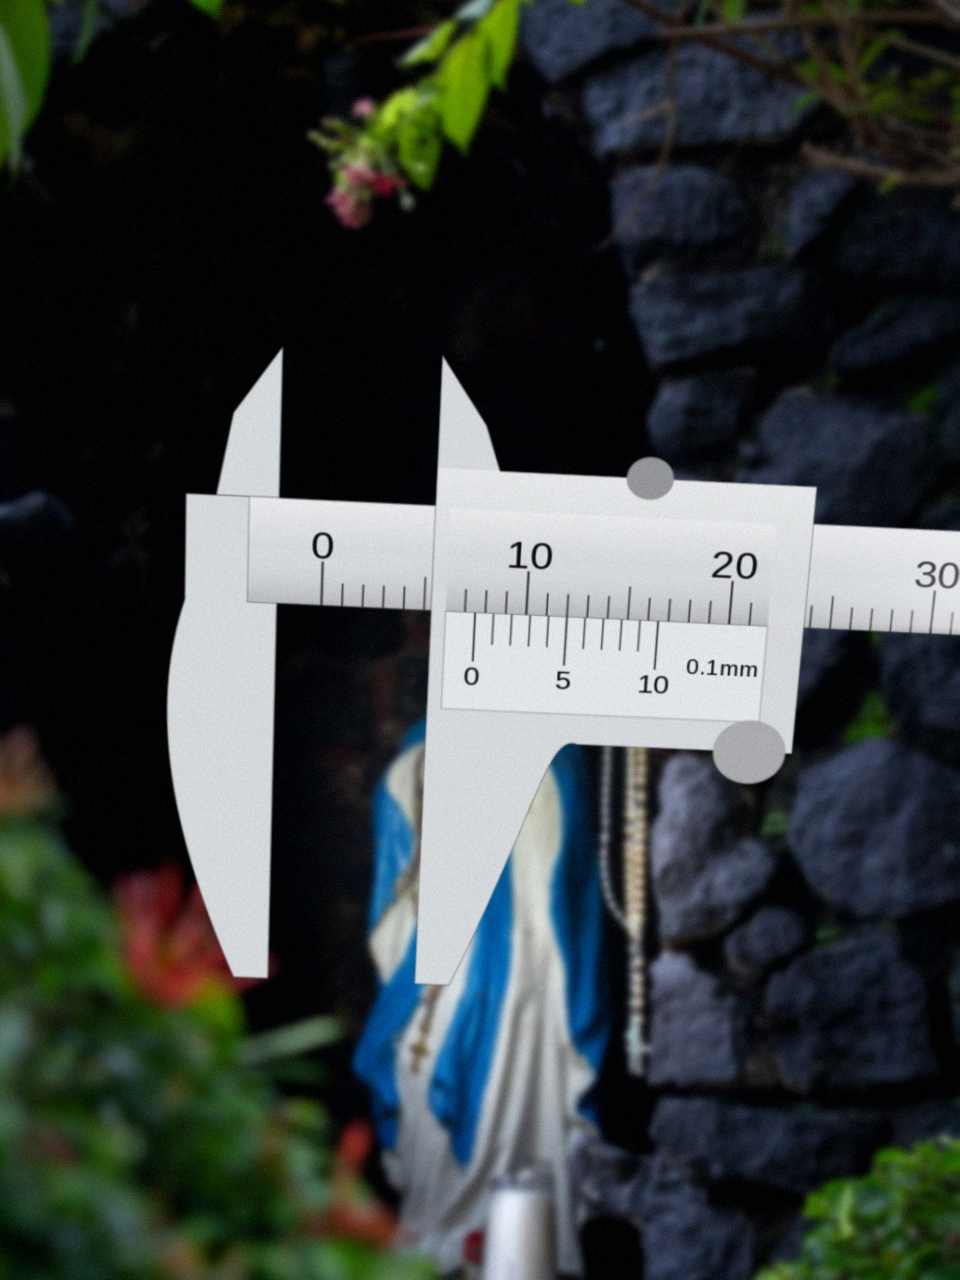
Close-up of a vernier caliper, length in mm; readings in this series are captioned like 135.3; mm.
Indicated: 7.5; mm
